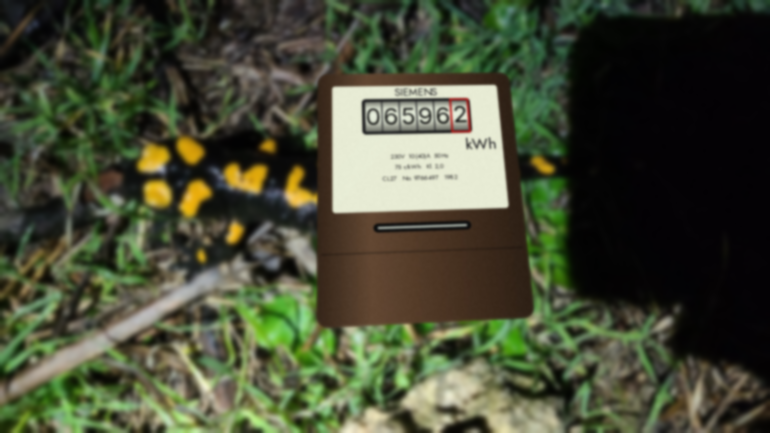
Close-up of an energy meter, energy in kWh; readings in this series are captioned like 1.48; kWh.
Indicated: 6596.2; kWh
